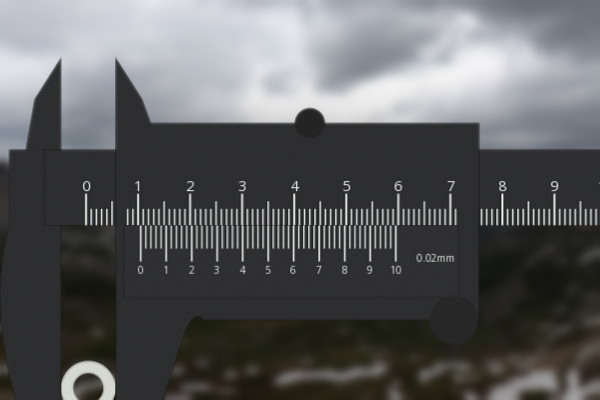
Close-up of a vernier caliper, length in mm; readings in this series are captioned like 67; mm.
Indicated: 10.5; mm
